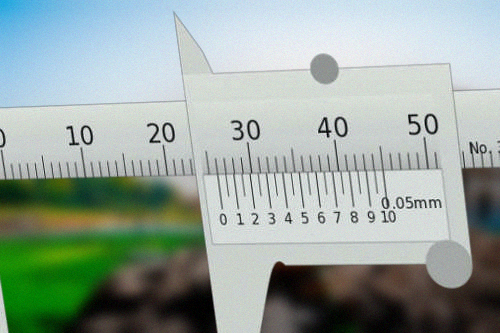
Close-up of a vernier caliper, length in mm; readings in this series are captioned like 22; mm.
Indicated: 26.0; mm
